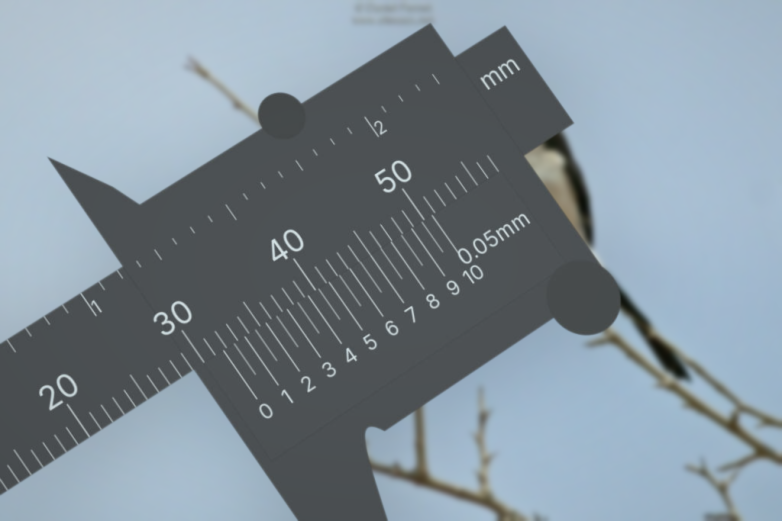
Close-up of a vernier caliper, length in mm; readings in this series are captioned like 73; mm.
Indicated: 31.7; mm
